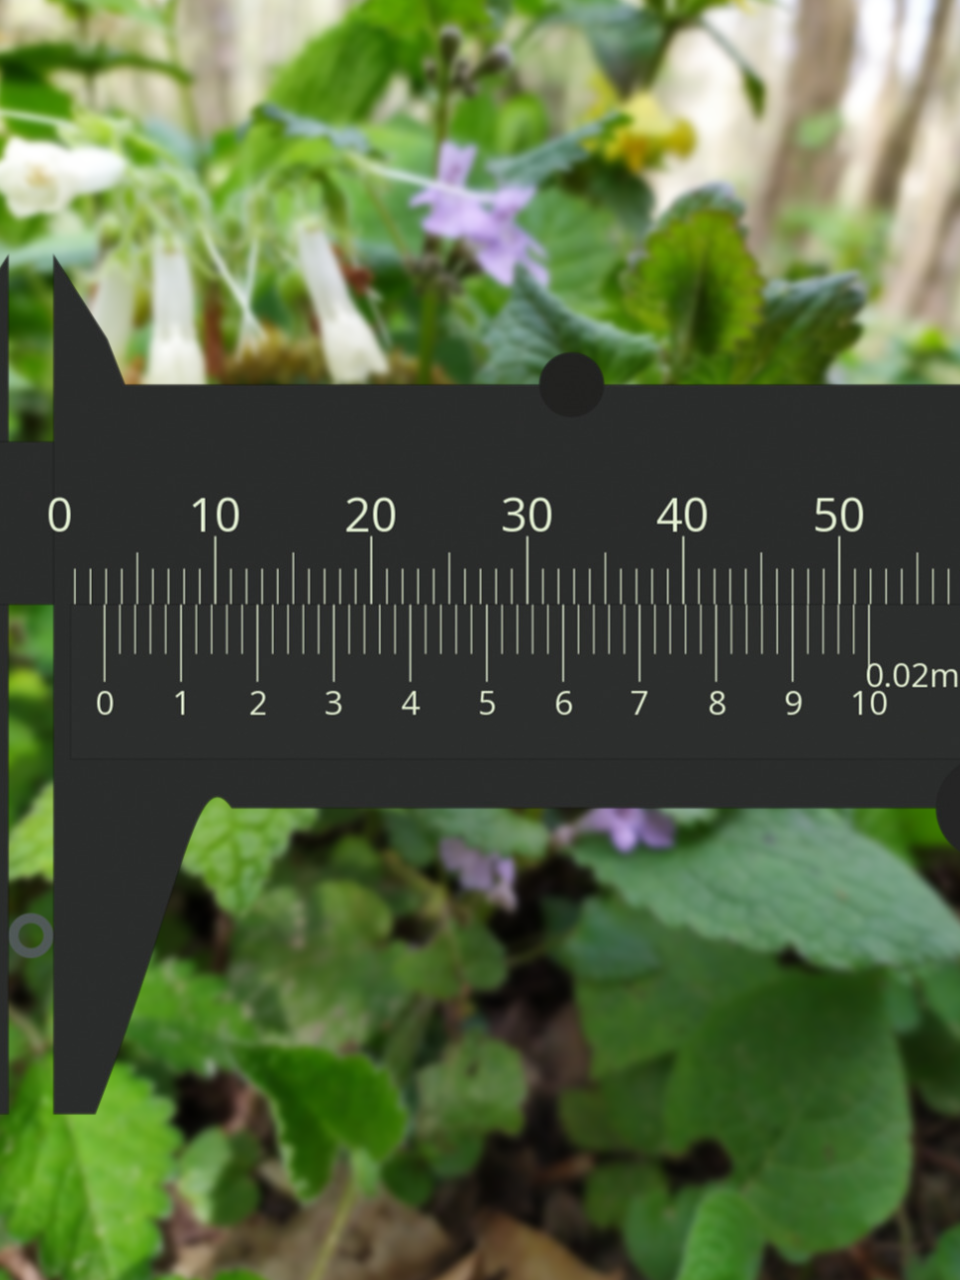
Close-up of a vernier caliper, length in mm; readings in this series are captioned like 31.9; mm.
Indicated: 2.9; mm
